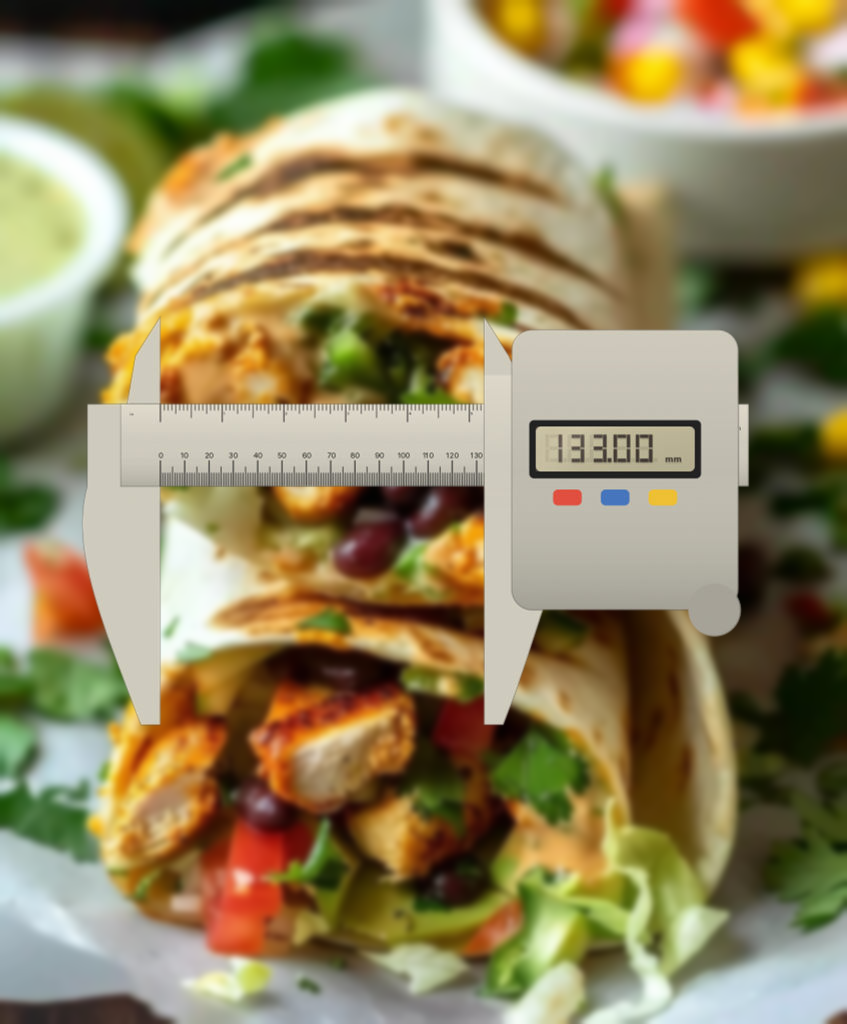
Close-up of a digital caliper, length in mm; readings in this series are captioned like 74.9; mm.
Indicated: 133.00; mm
